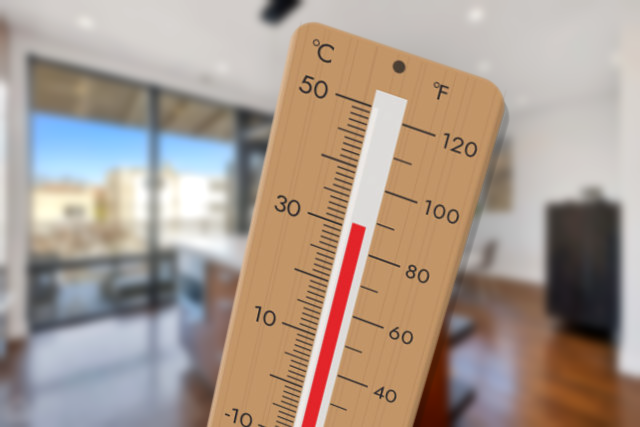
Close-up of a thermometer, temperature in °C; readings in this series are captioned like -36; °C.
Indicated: 31; °C
